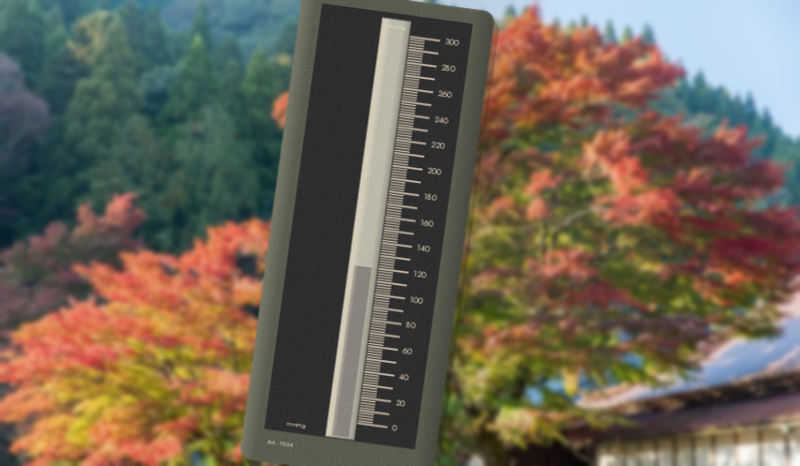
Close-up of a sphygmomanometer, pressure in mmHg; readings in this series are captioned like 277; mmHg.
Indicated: 120; mmHg
